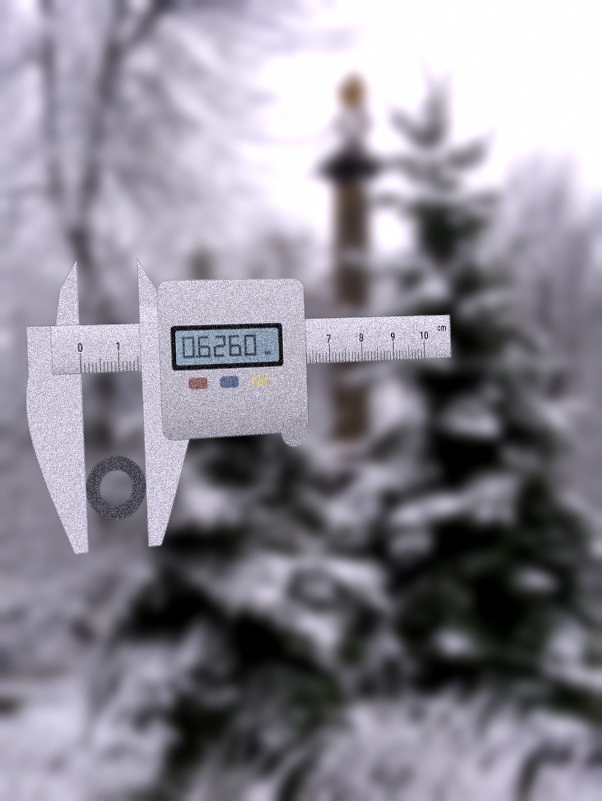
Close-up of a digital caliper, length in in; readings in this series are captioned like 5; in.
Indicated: 0.6260; in
